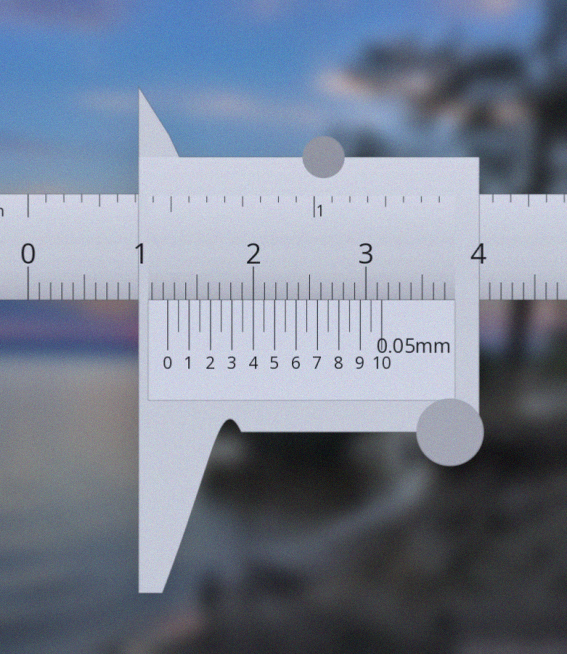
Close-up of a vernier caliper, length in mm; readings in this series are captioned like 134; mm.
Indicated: 12.4; mm
